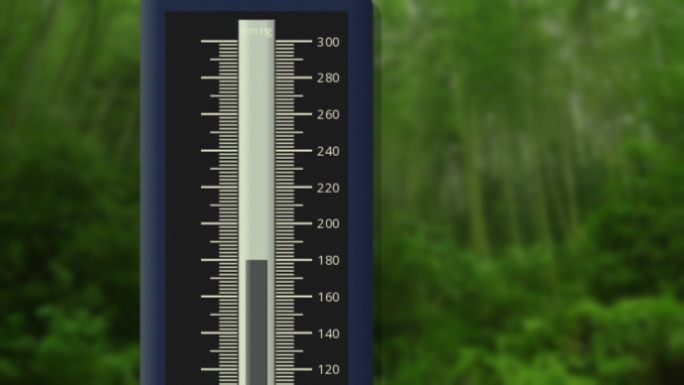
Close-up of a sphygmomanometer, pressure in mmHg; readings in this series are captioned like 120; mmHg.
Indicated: 180; mmHg
